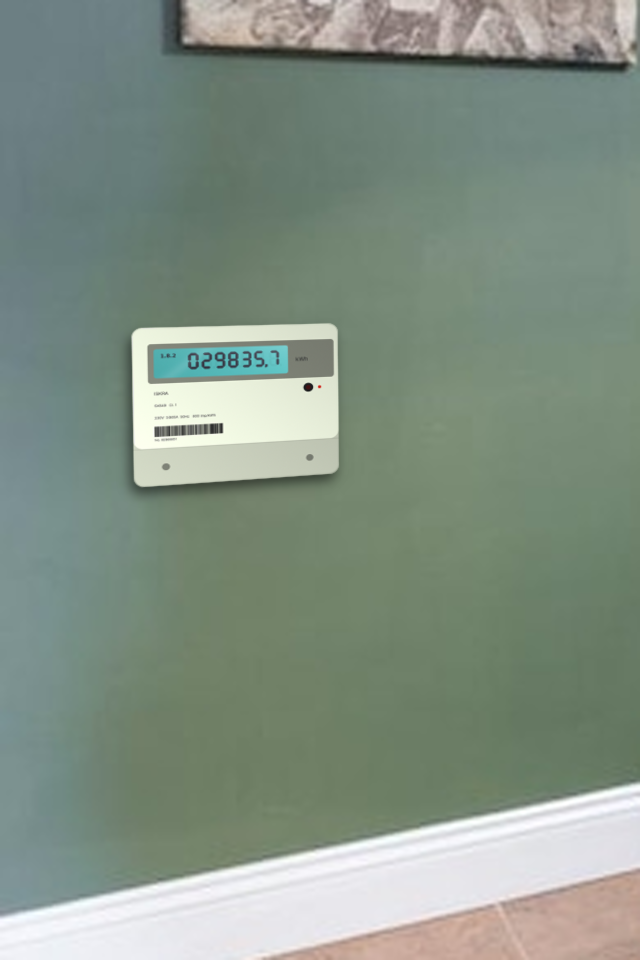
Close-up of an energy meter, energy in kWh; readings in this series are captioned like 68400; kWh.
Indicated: 29835.7; kWh
